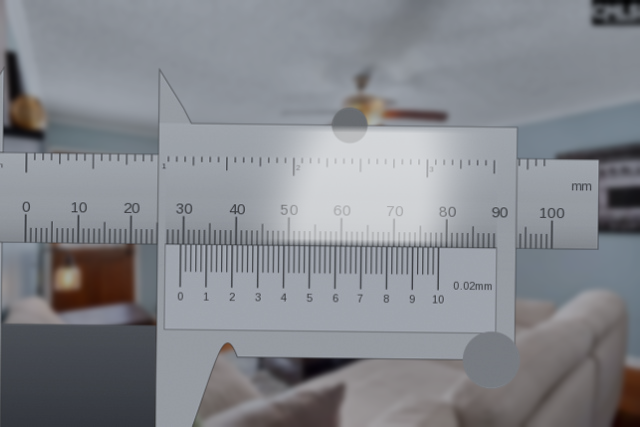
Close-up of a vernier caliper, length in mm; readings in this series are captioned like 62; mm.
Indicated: 29.5; mm
